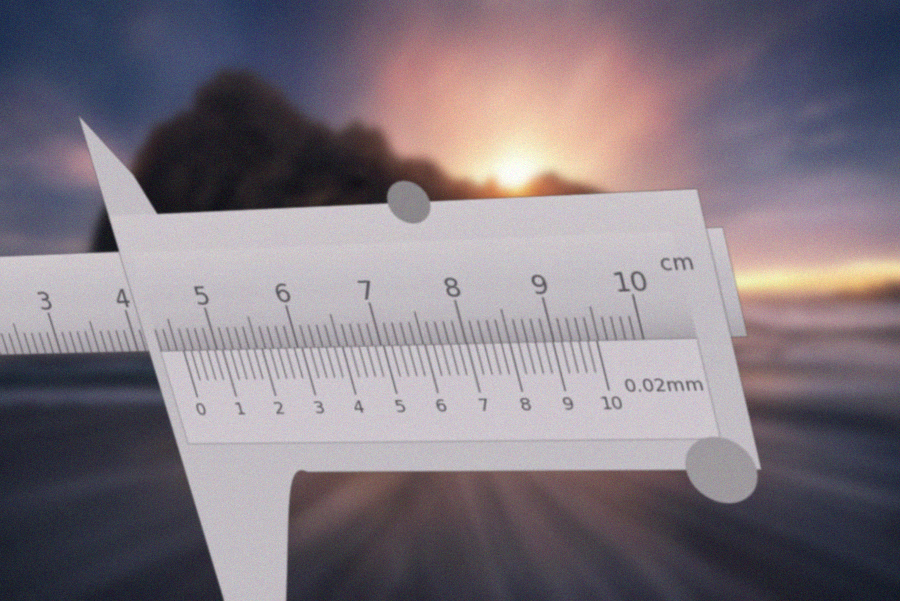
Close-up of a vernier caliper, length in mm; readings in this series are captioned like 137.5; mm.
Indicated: 45.8; mm
